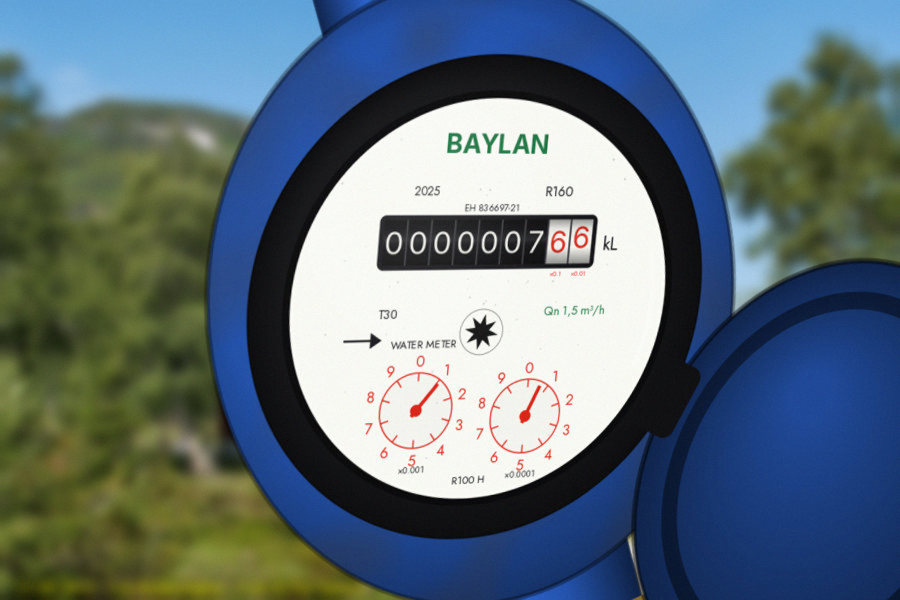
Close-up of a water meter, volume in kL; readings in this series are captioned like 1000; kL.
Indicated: 7.6610; kL
